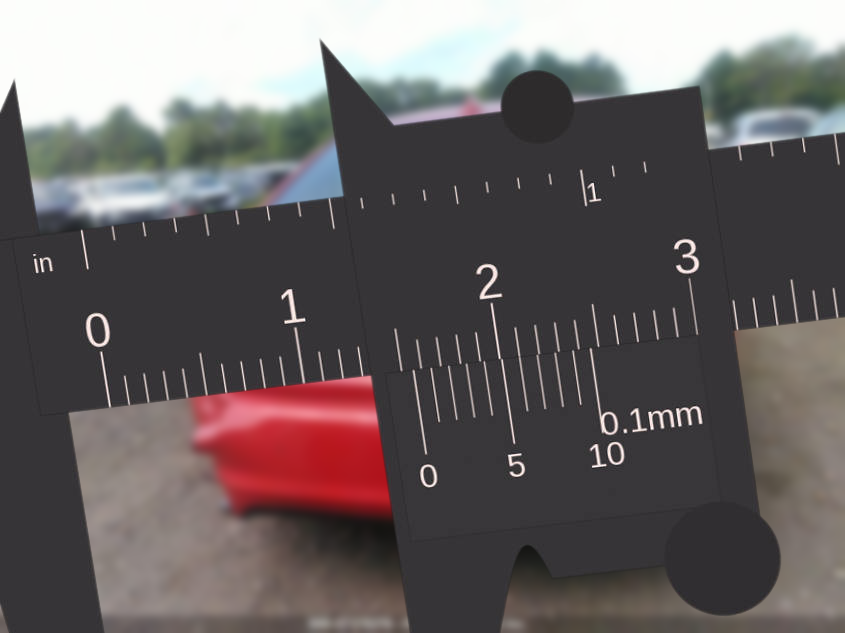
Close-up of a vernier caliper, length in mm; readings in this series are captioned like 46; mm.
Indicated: 15.6; mm
